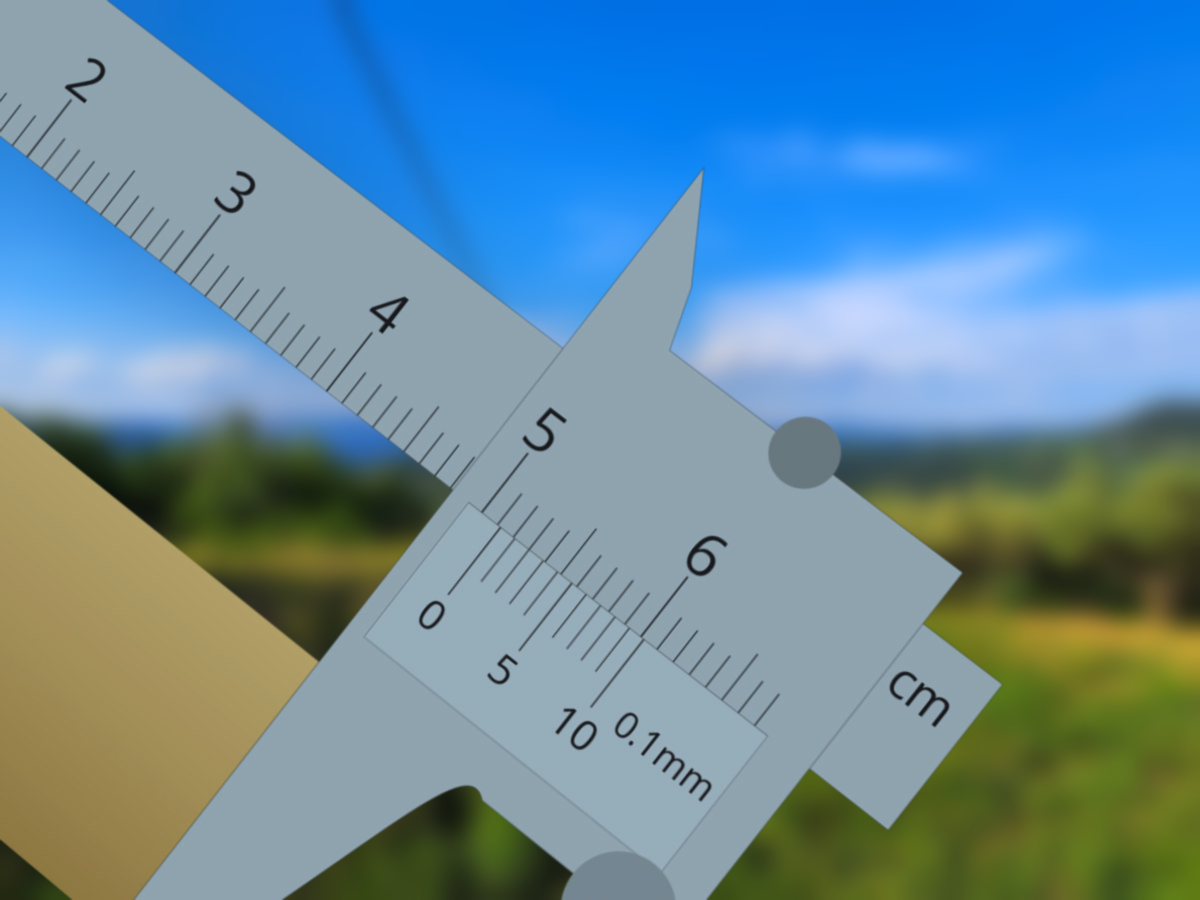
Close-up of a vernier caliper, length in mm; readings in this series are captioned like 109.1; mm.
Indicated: 51.2; mm
